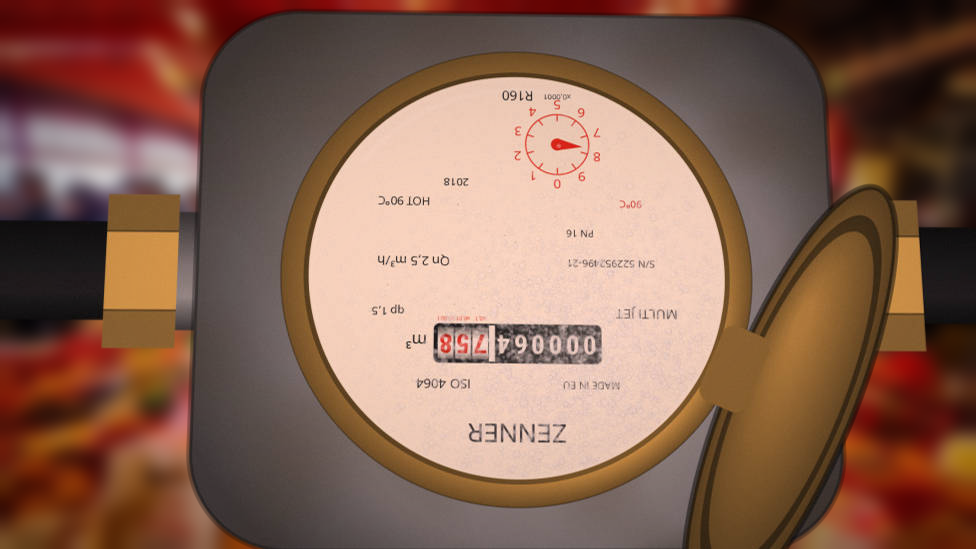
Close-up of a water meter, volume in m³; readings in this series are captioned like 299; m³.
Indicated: 64.7587; m³
